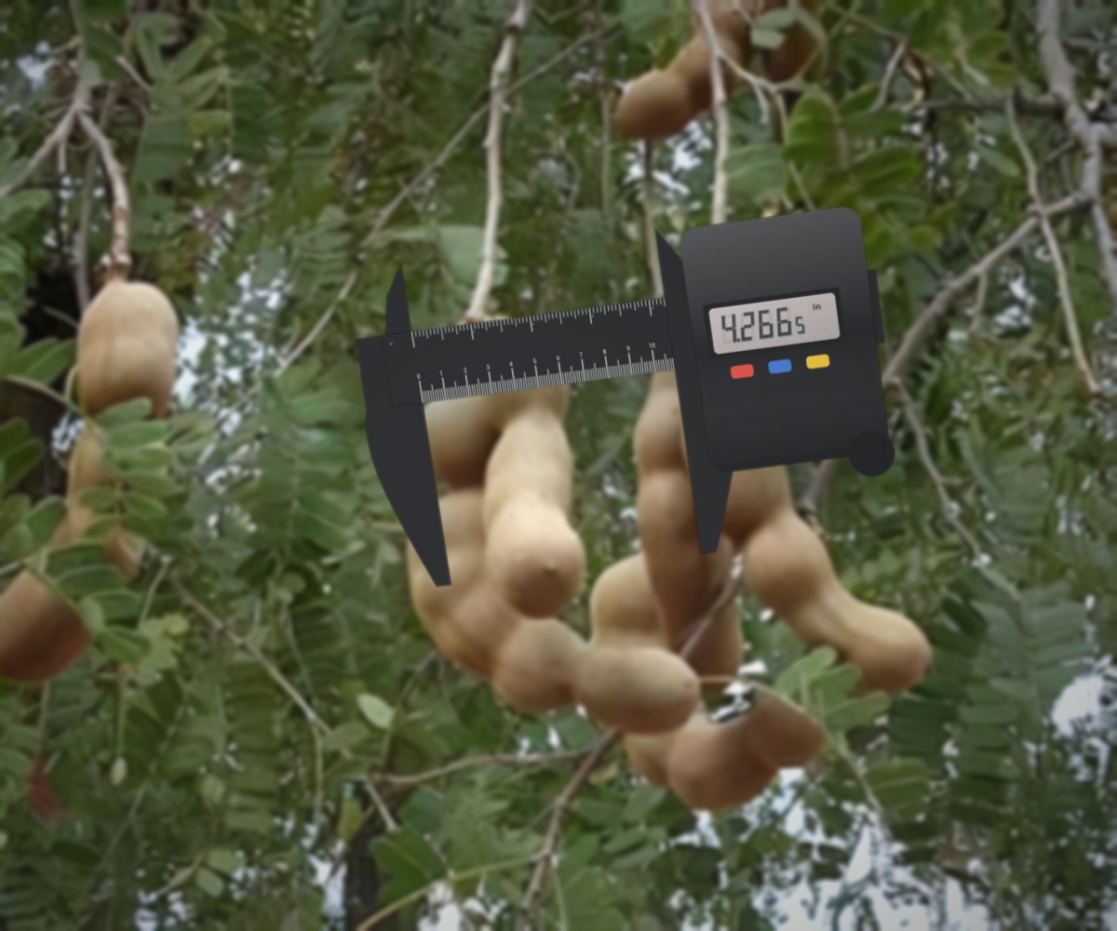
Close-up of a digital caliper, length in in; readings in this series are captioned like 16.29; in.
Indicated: 4.2665; in
